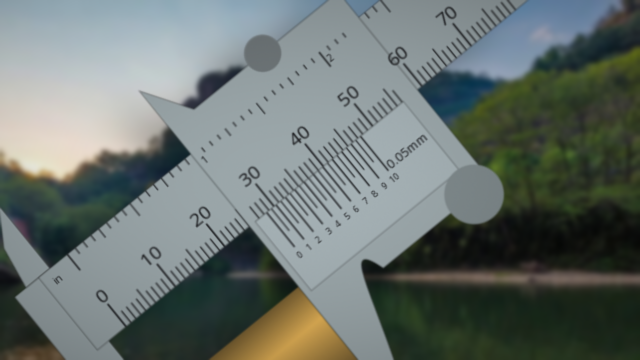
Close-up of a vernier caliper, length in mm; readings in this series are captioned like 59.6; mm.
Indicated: 28.5; mm
